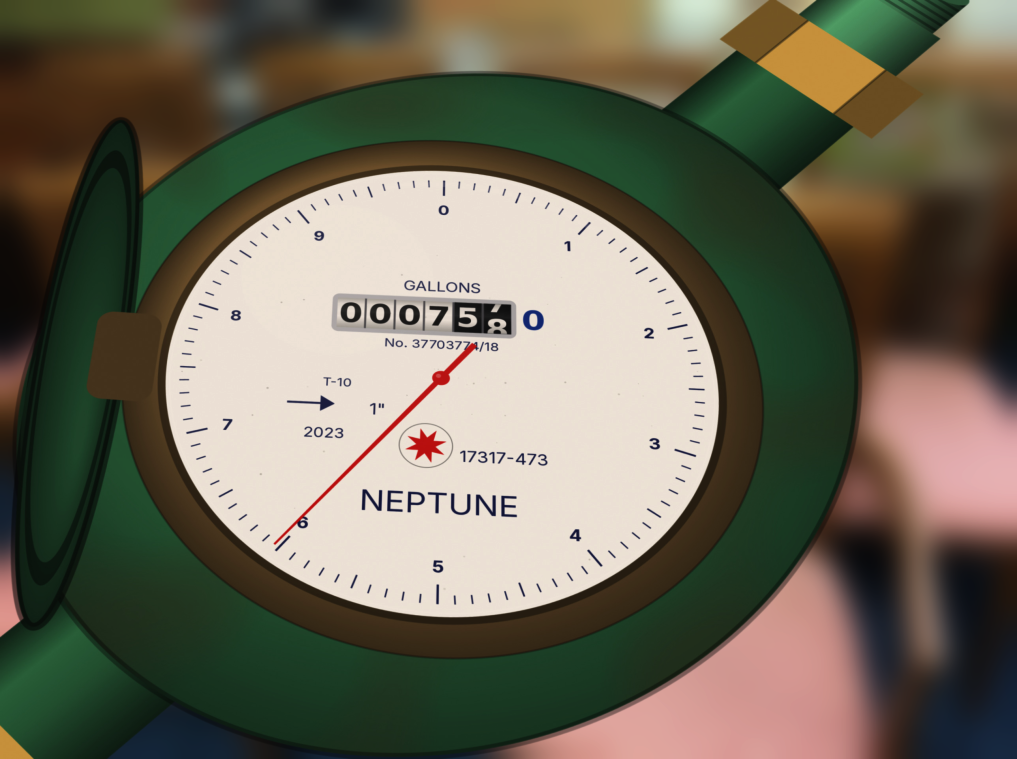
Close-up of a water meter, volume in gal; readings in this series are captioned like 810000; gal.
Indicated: 7576.0; gal
